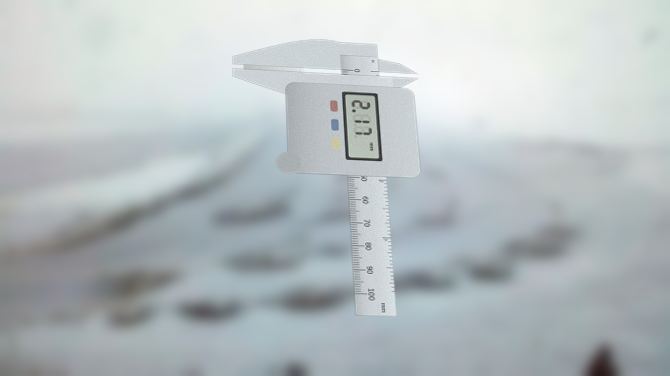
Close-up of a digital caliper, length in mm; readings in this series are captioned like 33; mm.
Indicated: 2.17; mm
